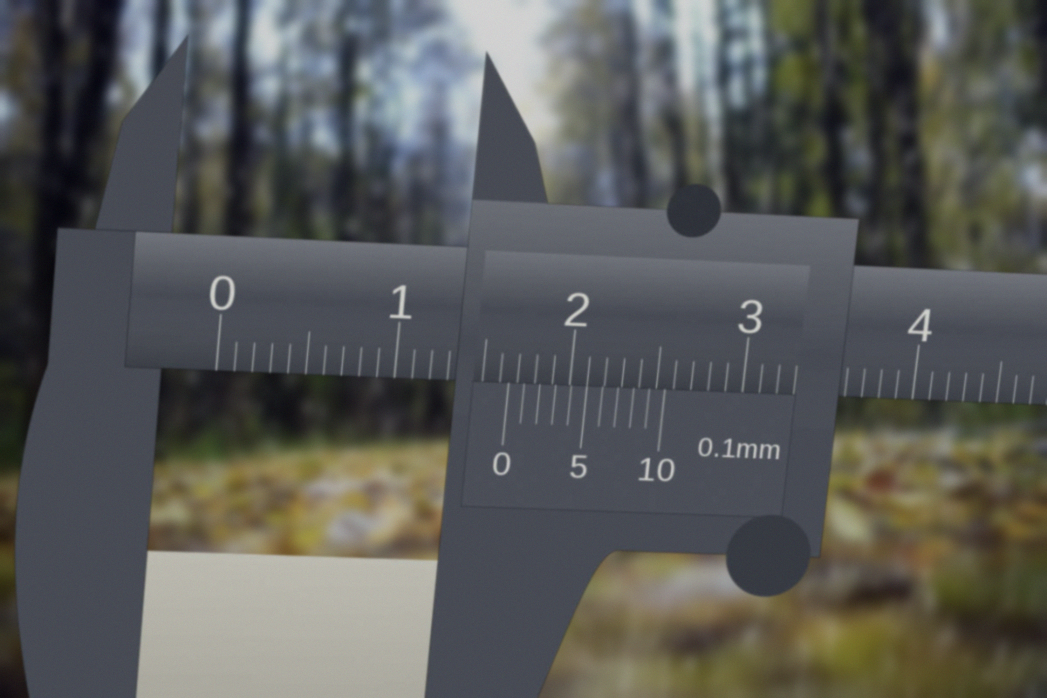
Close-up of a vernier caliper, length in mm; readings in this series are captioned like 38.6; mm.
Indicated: 16.5; mm
